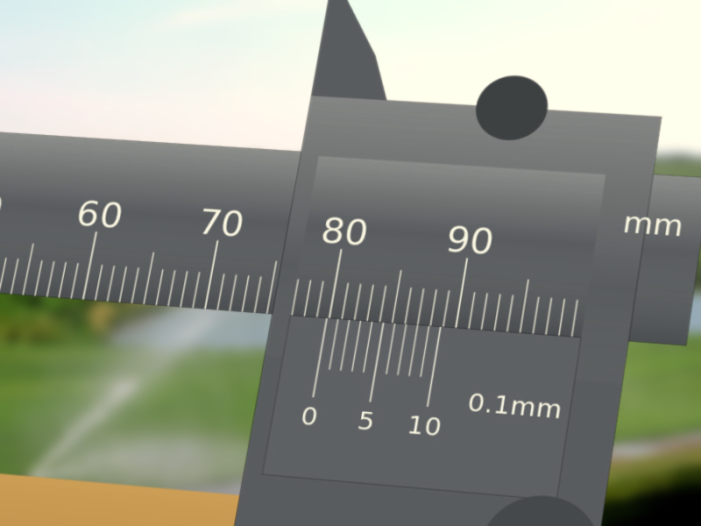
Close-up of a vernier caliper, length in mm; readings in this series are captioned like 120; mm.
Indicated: 79.8; mm
